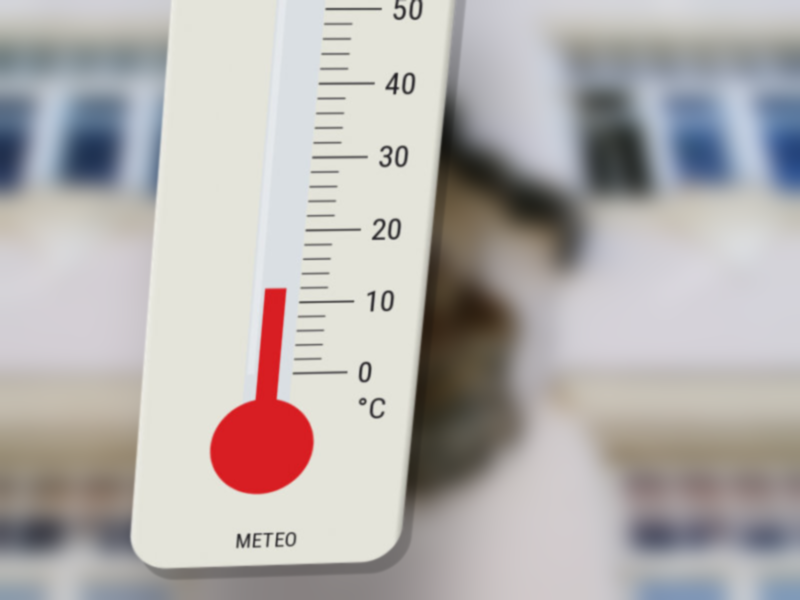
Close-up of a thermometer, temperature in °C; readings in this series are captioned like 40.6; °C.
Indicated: 12; °C
